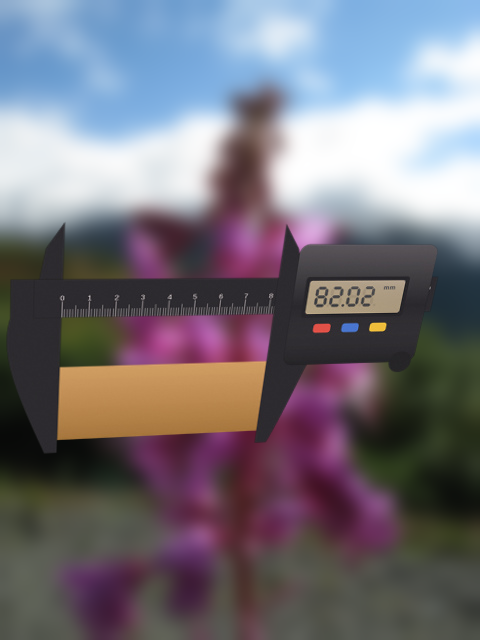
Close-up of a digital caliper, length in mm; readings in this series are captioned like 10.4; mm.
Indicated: 82.02; mm
